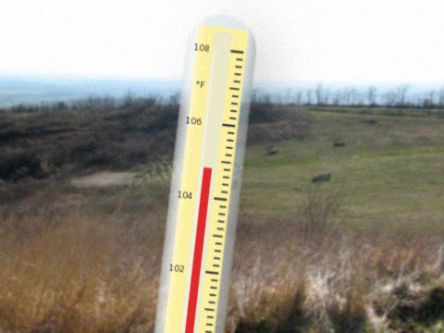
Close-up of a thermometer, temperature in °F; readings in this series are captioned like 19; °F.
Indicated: 104.8; °F
